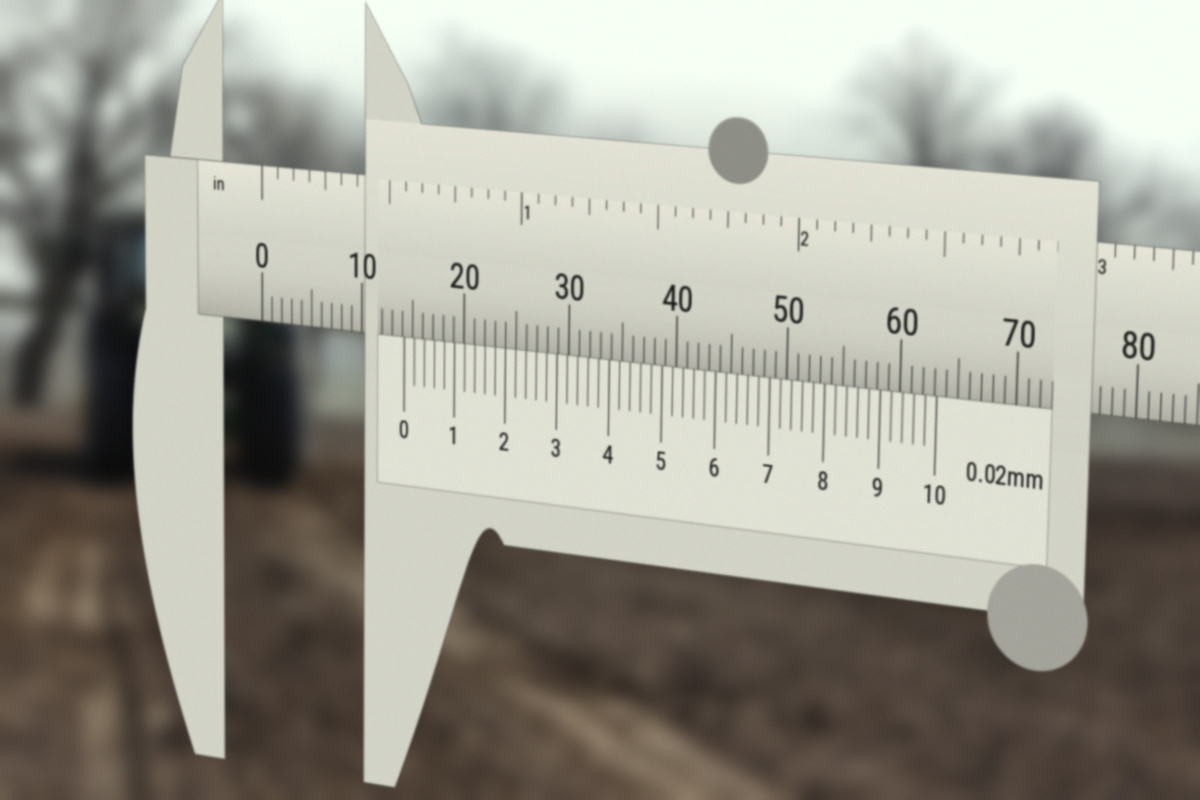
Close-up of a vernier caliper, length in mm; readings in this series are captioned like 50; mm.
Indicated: 14.2; mm
